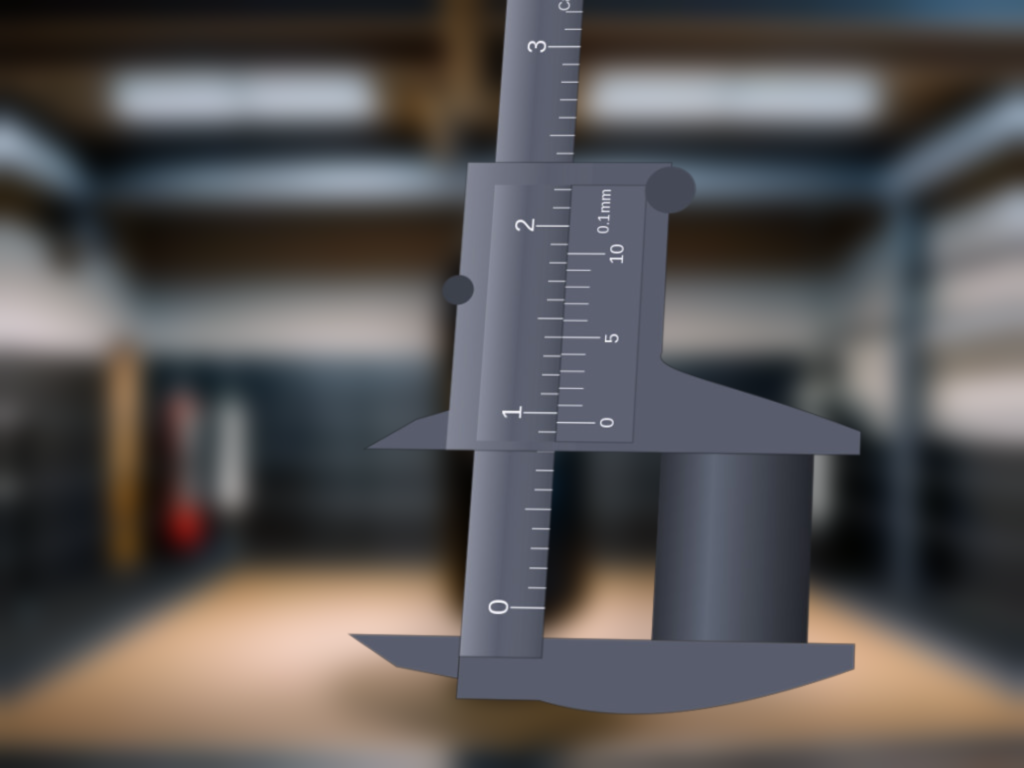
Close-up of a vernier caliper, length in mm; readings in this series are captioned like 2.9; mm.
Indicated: 9.5; mm
